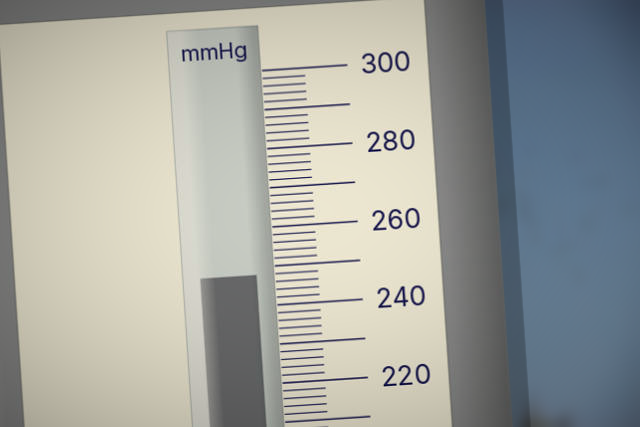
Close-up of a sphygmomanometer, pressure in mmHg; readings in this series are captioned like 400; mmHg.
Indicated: 248; mmHg
